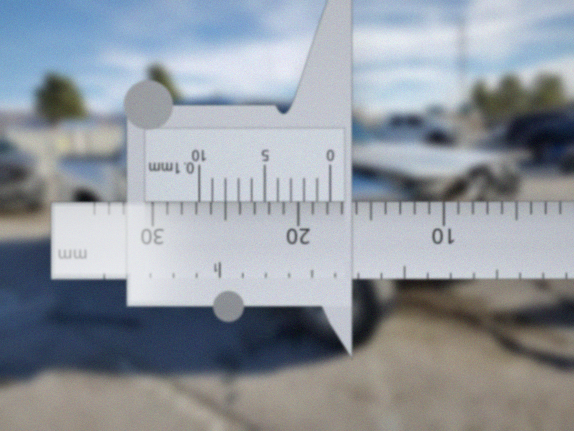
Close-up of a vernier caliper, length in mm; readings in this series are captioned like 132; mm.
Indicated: 17.8; mm
